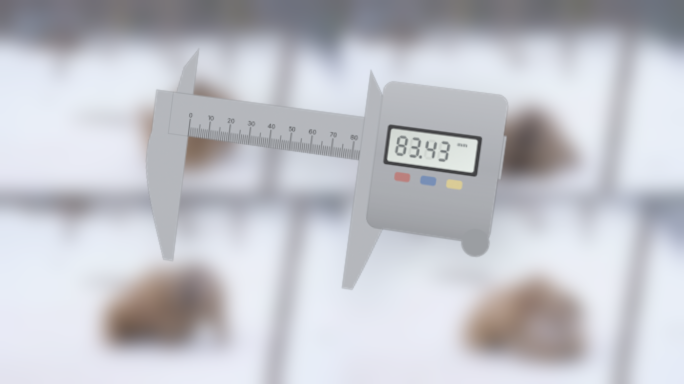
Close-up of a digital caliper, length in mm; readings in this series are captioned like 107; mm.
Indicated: 83.43; mm
